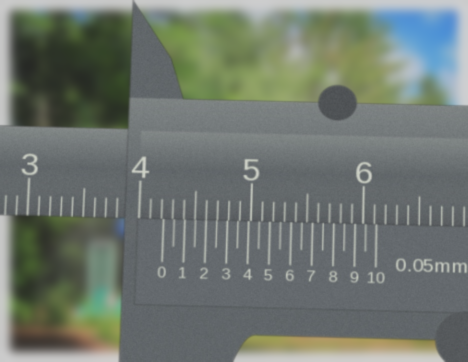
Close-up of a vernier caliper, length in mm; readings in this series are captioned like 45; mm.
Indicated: 42.2; mm
